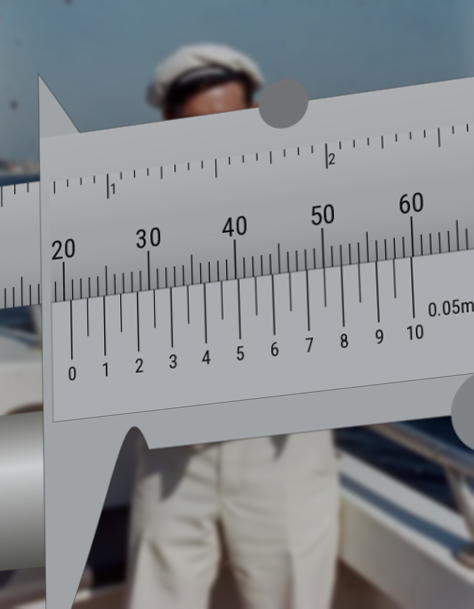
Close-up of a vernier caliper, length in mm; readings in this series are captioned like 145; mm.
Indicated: 20.8; mm
